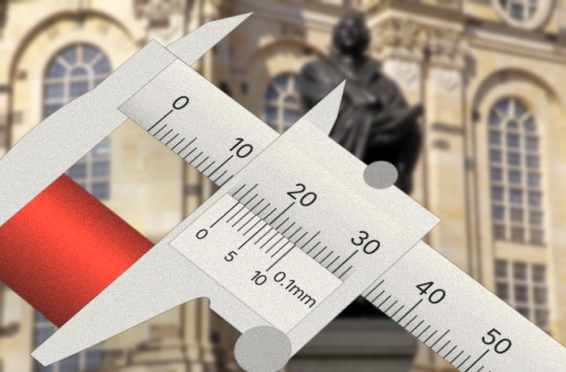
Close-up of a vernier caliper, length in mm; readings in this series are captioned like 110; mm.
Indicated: 15.2; mm
